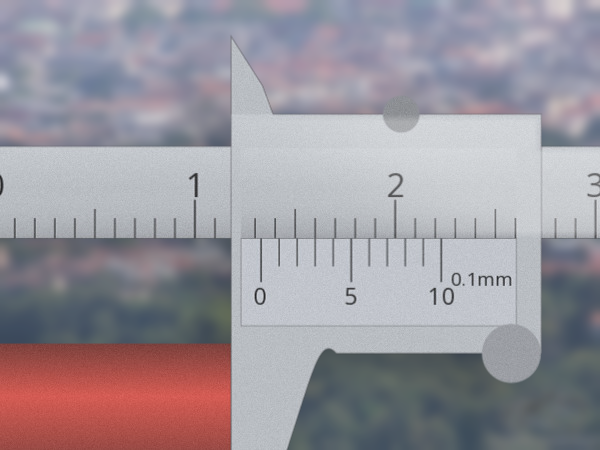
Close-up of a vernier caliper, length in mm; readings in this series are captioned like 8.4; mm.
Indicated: 13.3; mm
